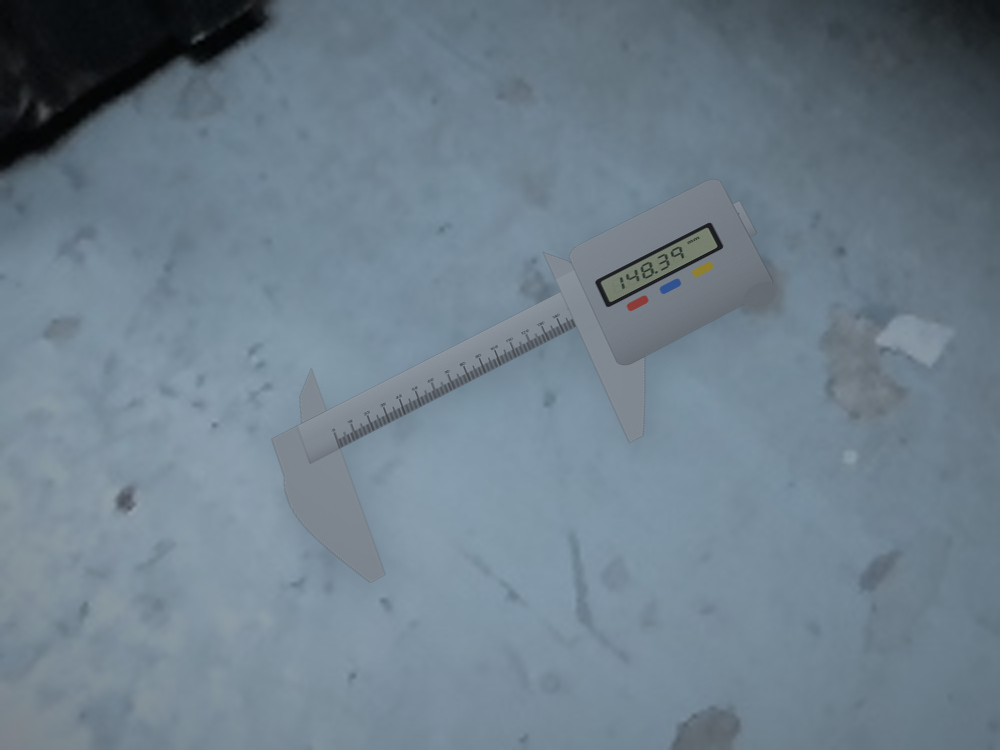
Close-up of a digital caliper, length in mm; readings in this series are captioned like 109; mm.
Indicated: 148.39; mm
